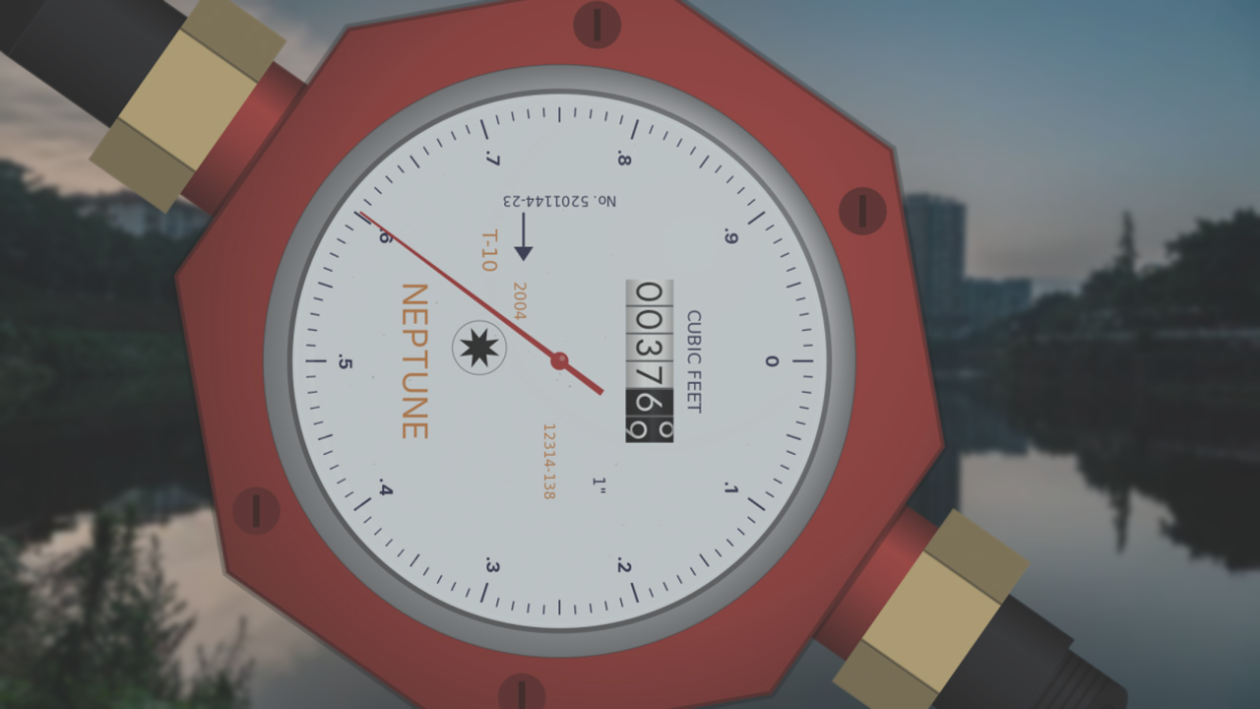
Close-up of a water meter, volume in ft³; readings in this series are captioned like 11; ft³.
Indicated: 3768.60; ft³
